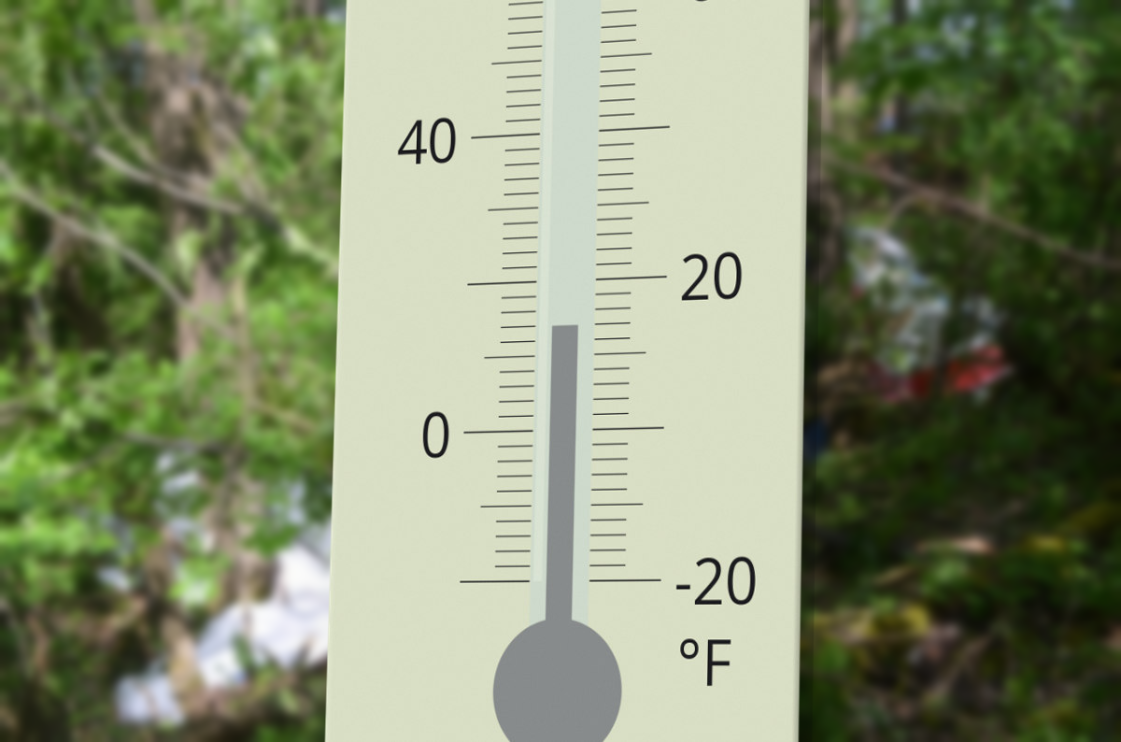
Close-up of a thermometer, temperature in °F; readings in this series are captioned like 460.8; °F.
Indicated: 14; °F
